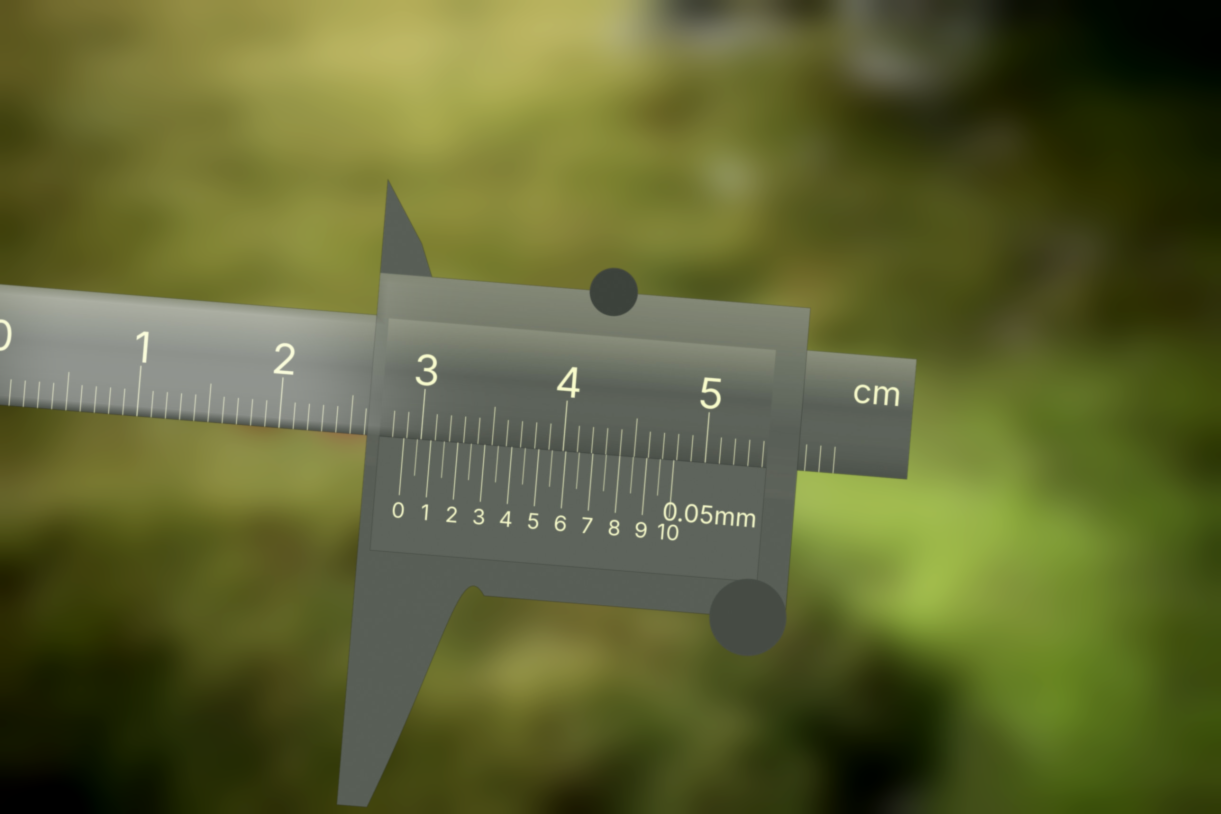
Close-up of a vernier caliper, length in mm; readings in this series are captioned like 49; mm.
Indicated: 28.8; mm
